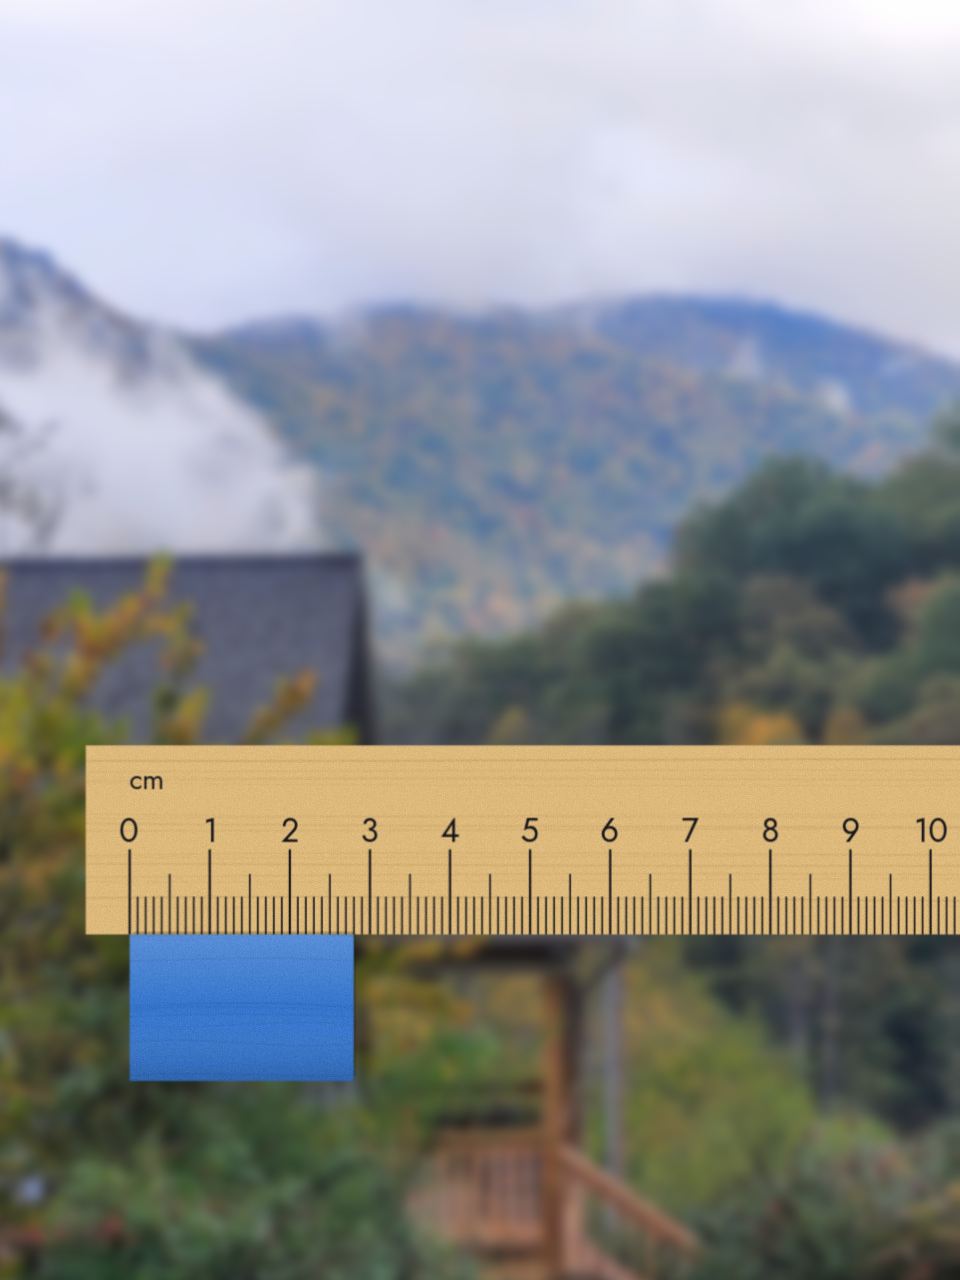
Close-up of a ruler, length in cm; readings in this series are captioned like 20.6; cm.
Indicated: 2.8; cm
